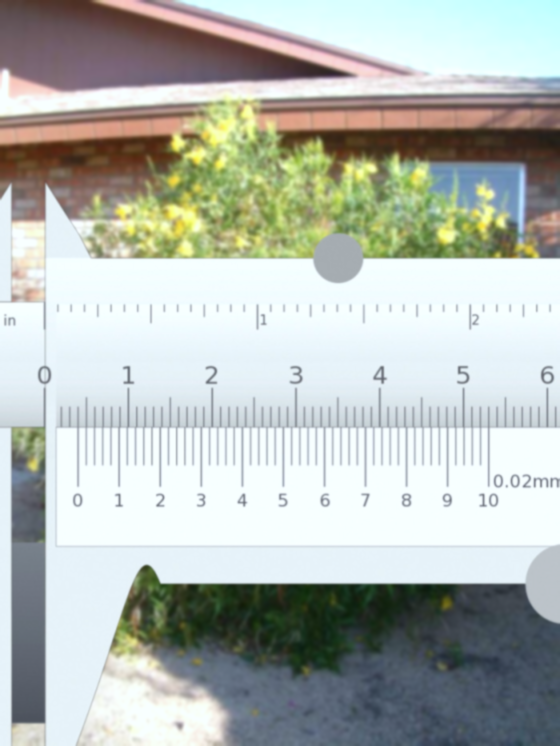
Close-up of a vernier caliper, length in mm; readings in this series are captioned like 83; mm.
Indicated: 4.0; mm
